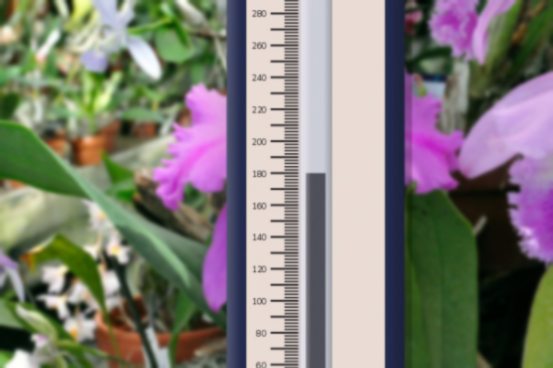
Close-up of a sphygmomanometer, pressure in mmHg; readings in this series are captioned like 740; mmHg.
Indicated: 180; mmHg
